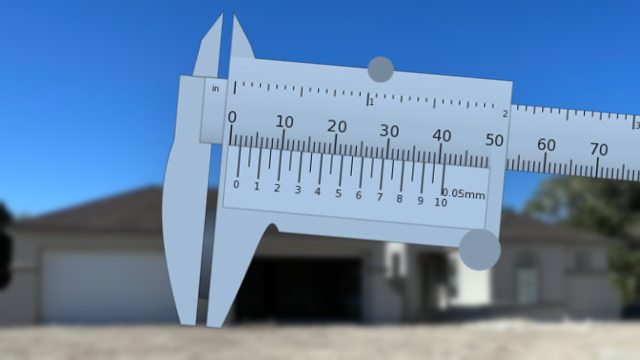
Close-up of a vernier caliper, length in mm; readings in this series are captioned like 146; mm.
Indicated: 2.0; mm
